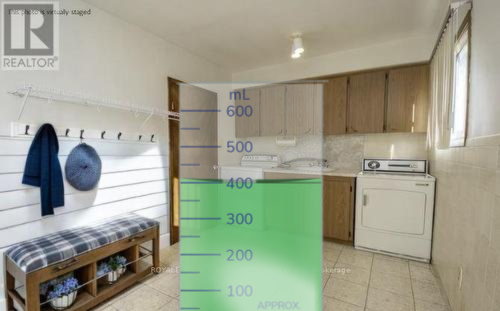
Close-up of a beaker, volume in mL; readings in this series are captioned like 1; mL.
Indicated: 400; mL
